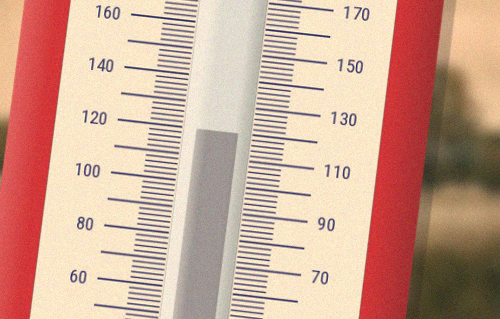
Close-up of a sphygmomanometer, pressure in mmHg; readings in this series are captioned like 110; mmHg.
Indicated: 120; mmHg
